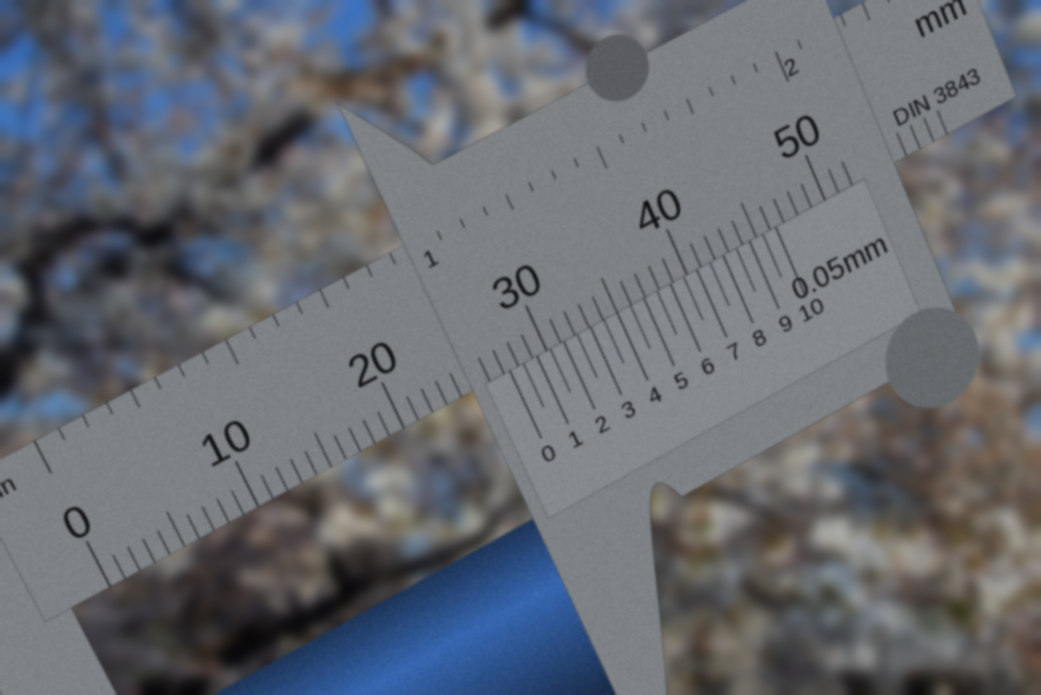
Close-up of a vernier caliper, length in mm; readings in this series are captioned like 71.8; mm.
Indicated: 27.4; mm
